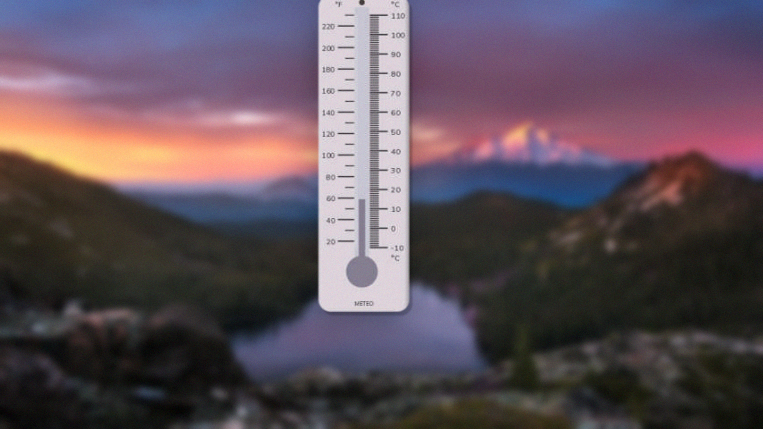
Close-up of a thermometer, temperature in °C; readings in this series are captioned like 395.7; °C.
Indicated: 15; °C
